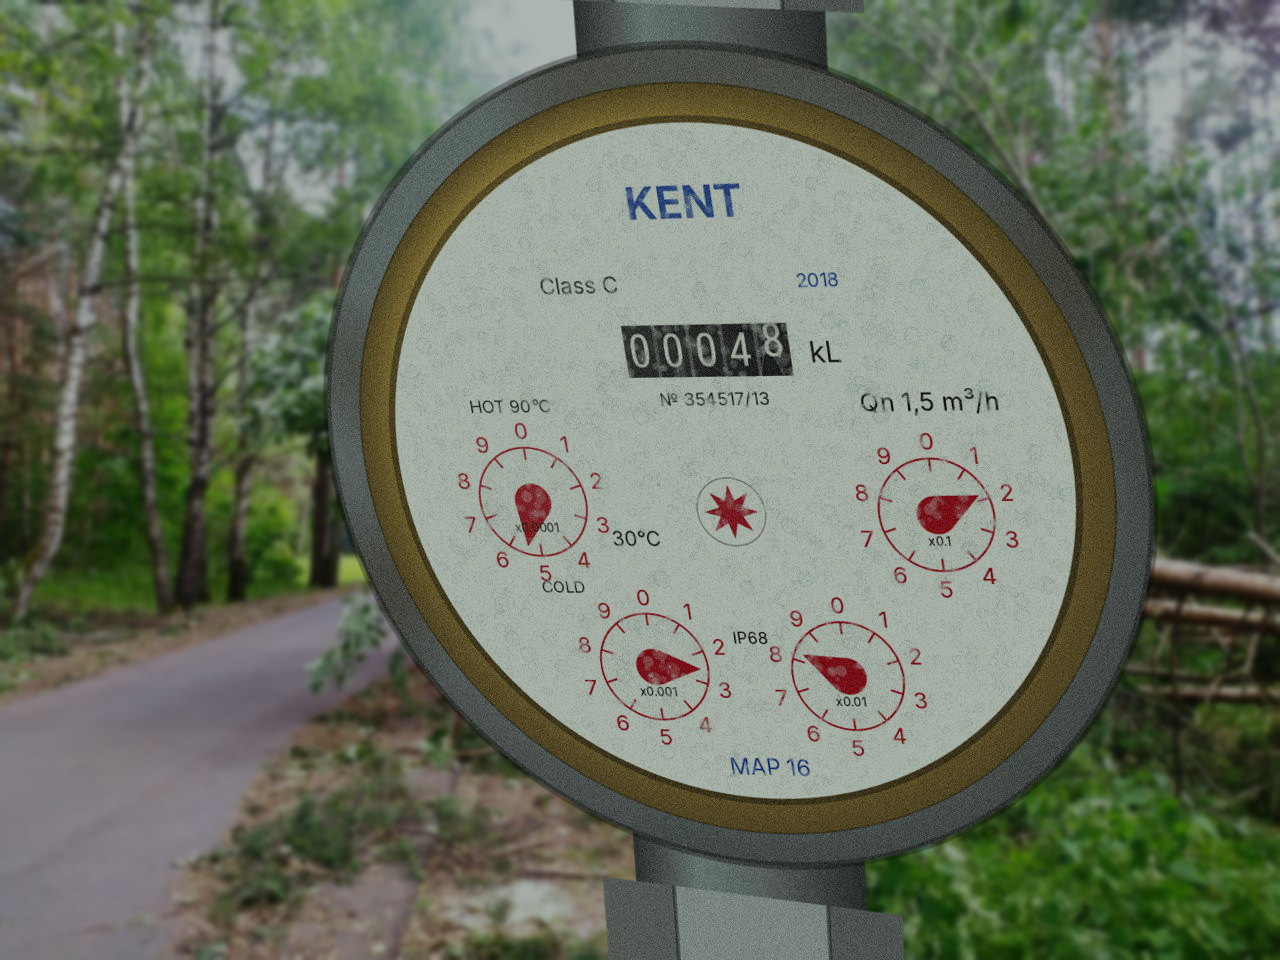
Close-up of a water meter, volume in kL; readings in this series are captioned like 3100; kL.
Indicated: 48.1825; kL
